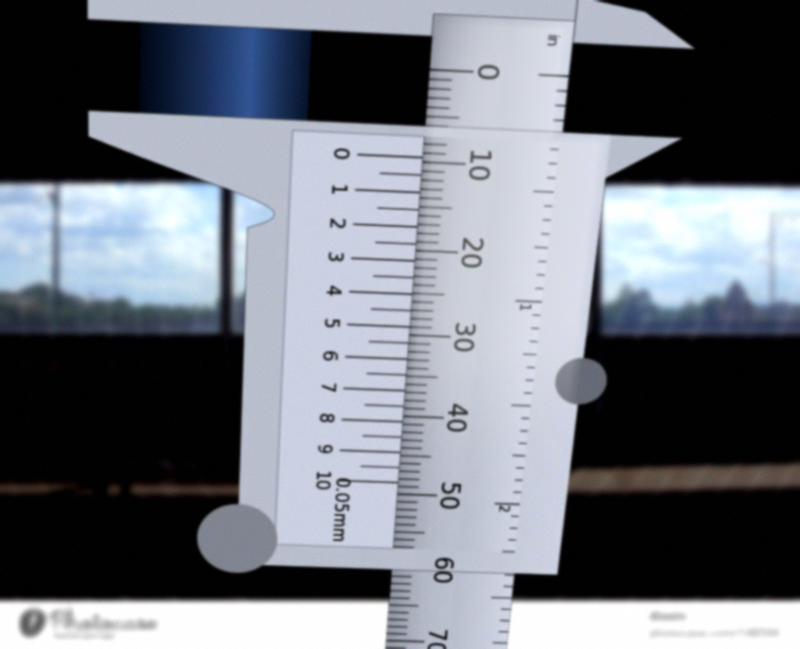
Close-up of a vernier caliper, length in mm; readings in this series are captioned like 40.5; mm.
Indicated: 9.5; mm
